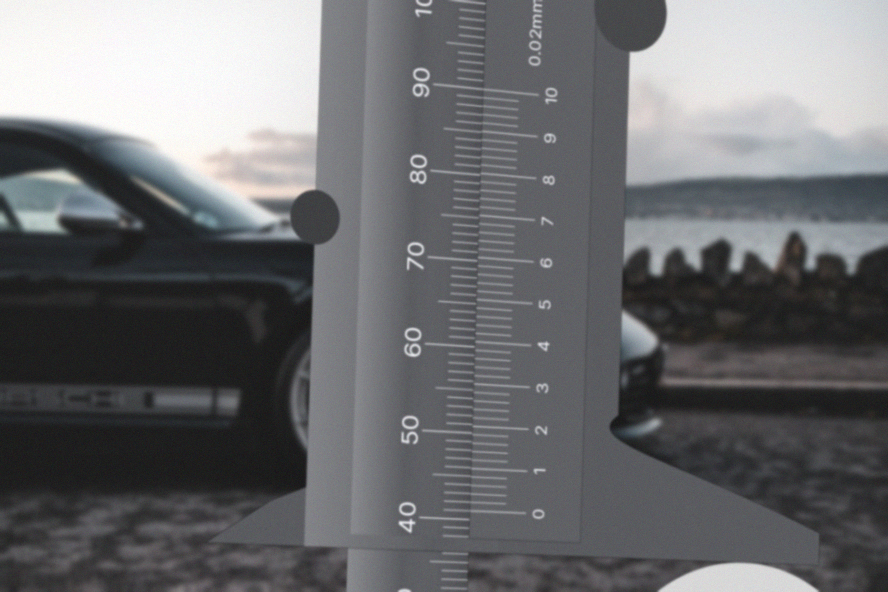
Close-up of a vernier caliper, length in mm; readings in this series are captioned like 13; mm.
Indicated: 41.0; mm
